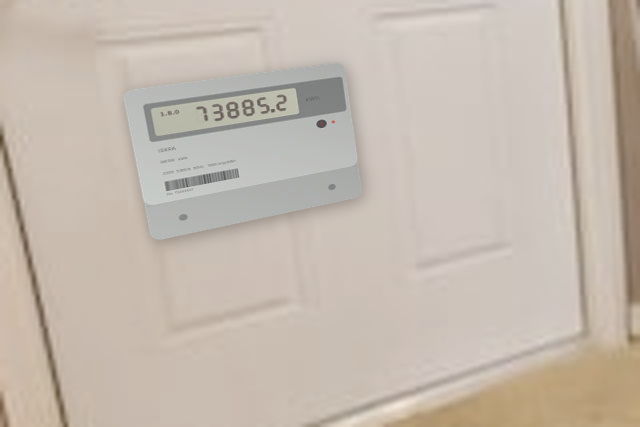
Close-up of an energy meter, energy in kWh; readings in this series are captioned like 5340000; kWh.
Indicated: 73885.2; kWh
